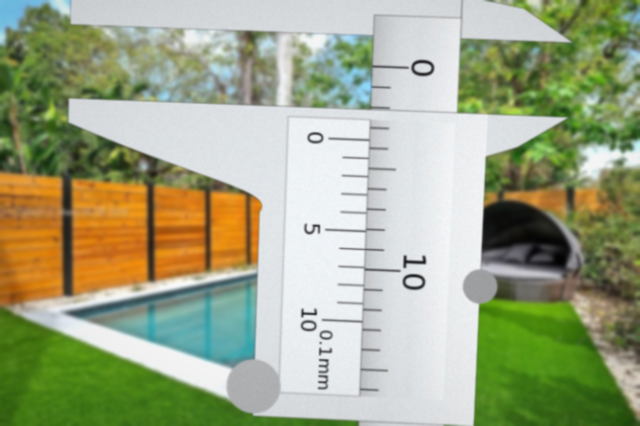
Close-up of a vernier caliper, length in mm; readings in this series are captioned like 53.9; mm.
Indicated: 3.6; mm
